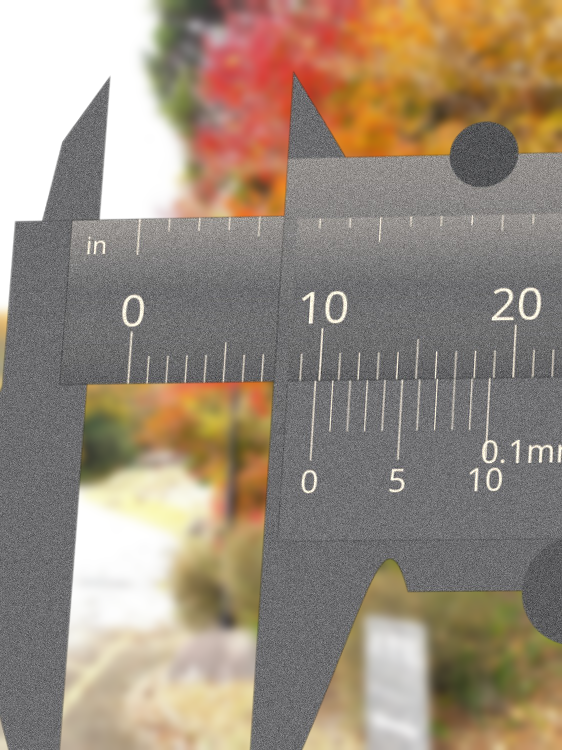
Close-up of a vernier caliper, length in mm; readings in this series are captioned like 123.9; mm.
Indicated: 9.8; mm
